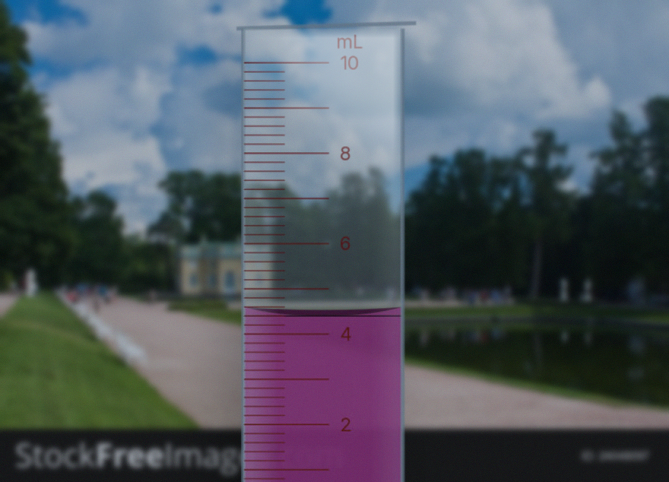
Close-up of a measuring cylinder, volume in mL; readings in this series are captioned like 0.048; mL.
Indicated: 4.4; mL
